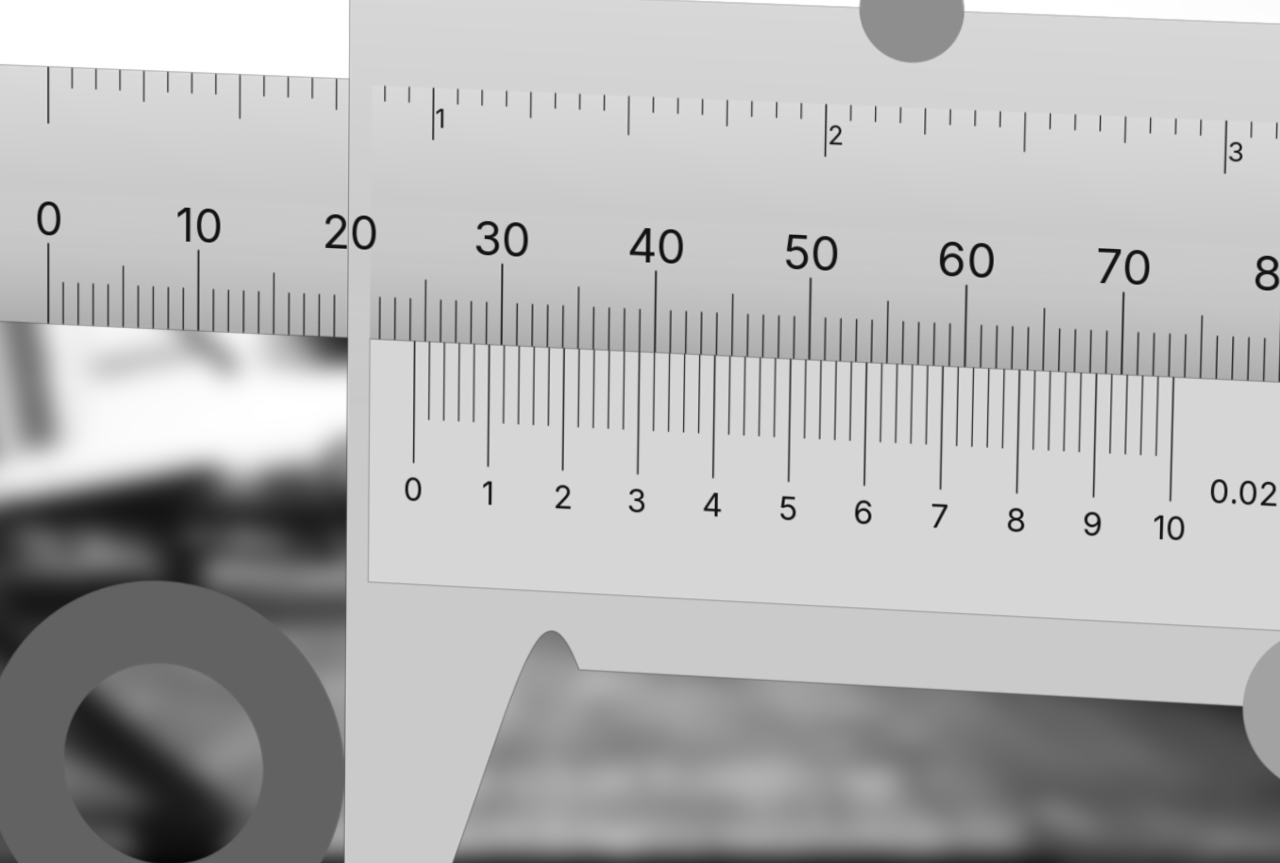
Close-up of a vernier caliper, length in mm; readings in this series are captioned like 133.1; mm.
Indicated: 24.3; mm
